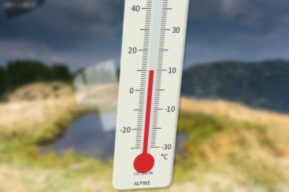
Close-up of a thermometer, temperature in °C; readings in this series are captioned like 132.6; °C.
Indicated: 10; °C
